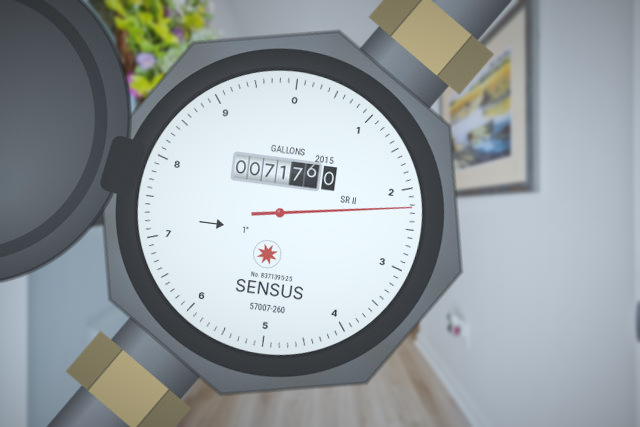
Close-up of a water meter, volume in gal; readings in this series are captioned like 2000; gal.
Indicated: 71762.2; gal
